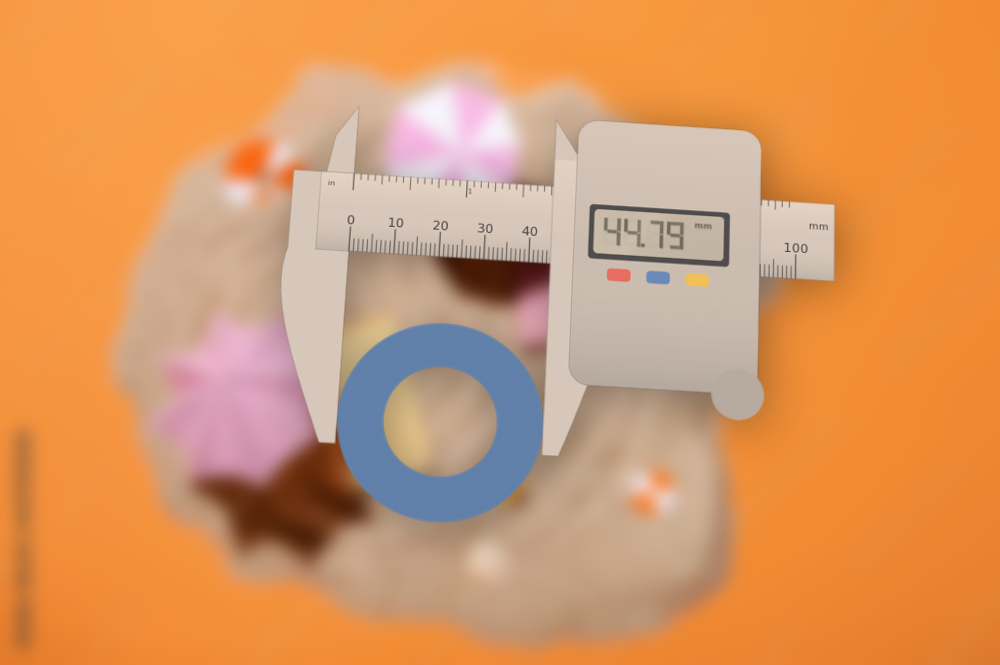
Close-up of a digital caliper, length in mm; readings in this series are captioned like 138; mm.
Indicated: 44.79; mm
